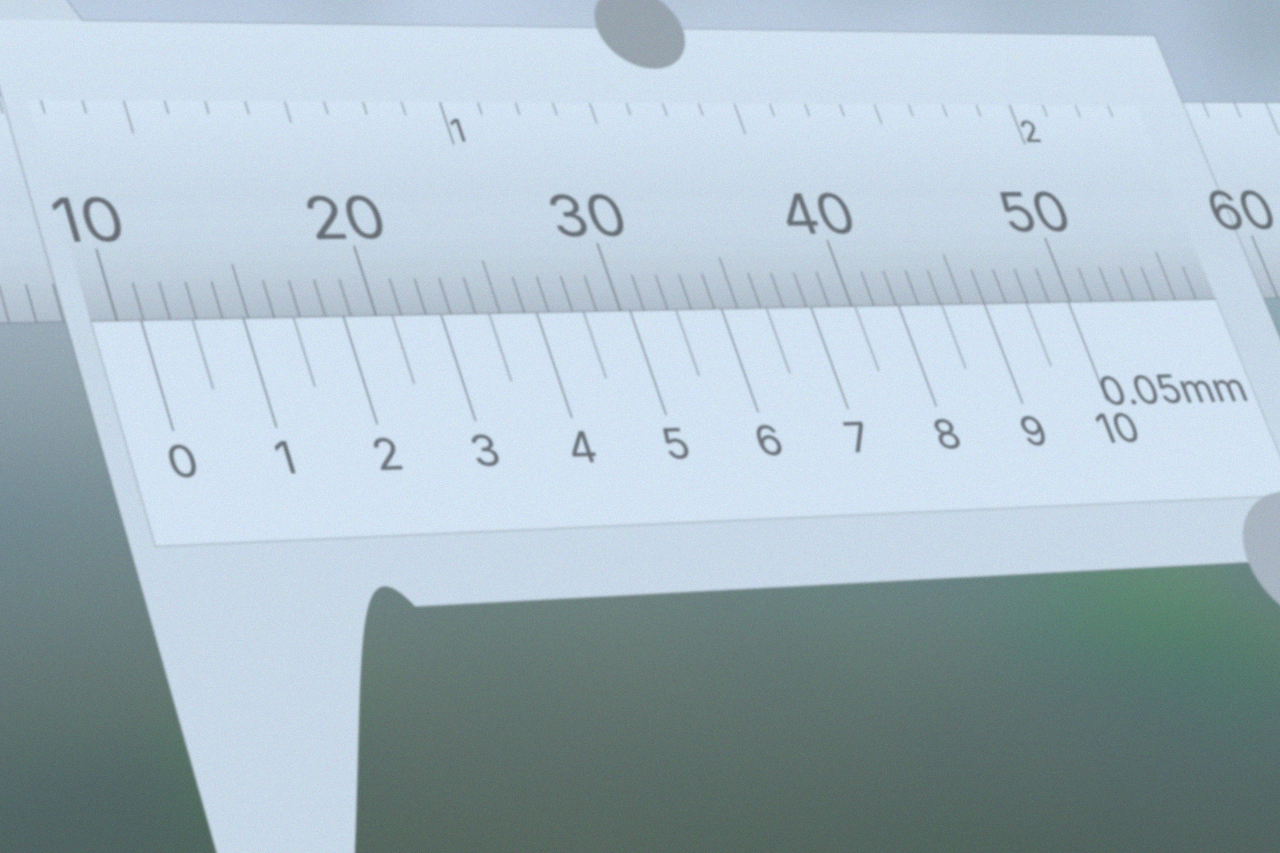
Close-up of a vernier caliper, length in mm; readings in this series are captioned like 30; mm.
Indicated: 10.9; mm
